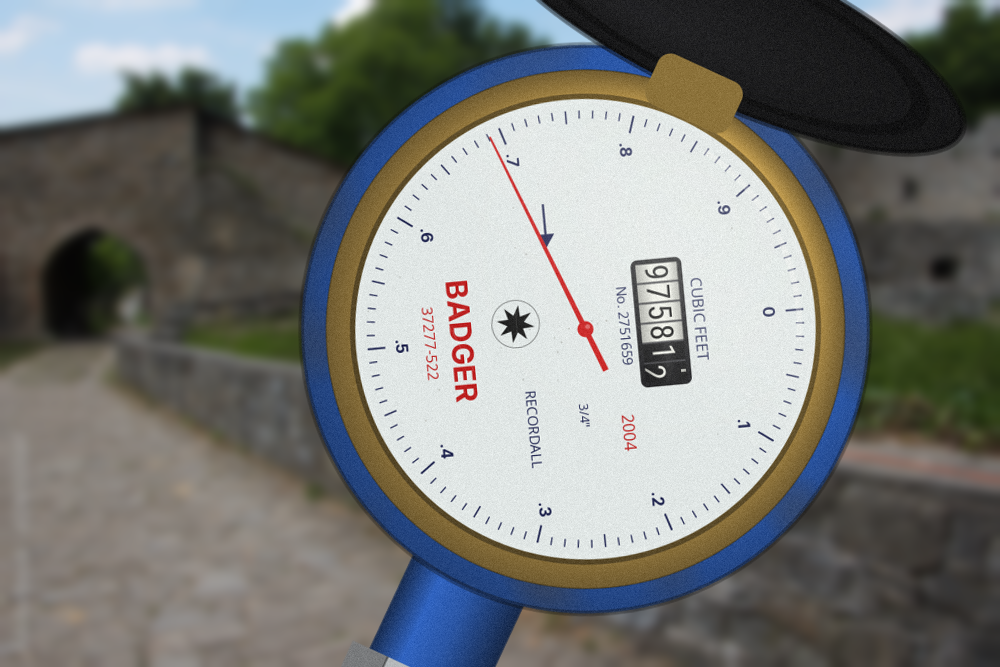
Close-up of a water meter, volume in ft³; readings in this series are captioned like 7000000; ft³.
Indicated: 975811.69; ft³
